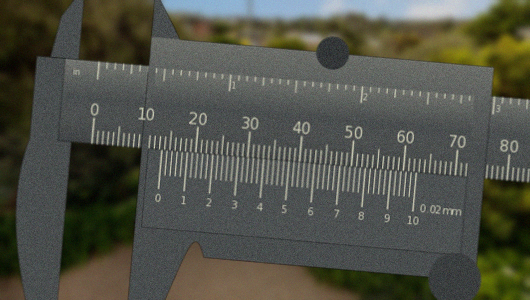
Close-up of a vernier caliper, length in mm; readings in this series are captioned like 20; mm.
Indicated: 13.5; mm
